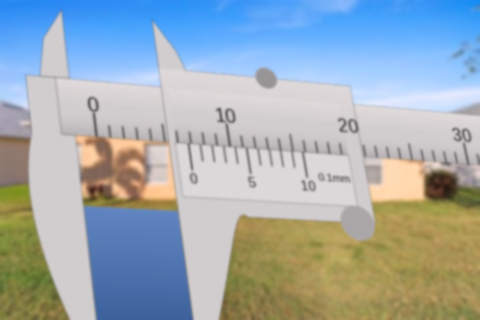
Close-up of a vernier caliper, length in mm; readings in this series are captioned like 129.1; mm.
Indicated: 6.8; mm
